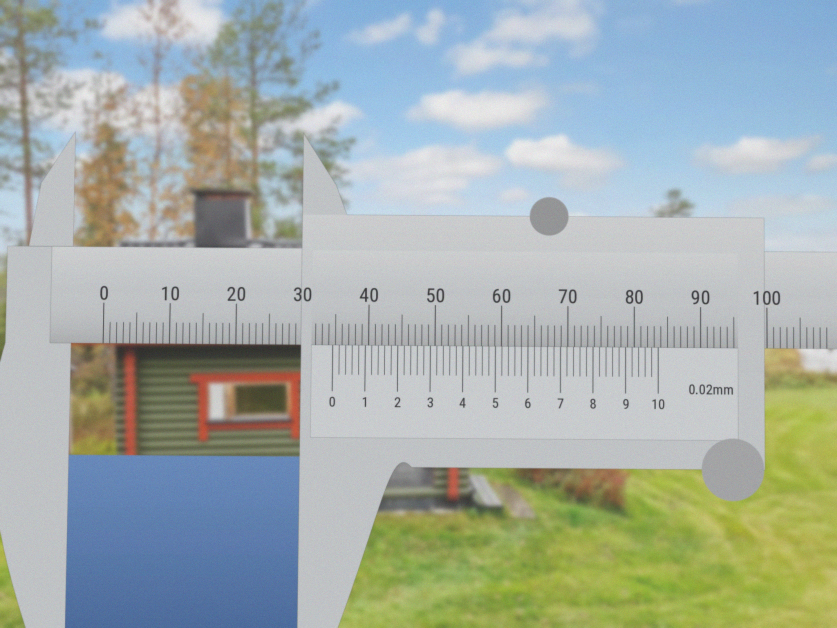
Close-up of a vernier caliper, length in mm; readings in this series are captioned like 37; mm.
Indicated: 34.6; mm
